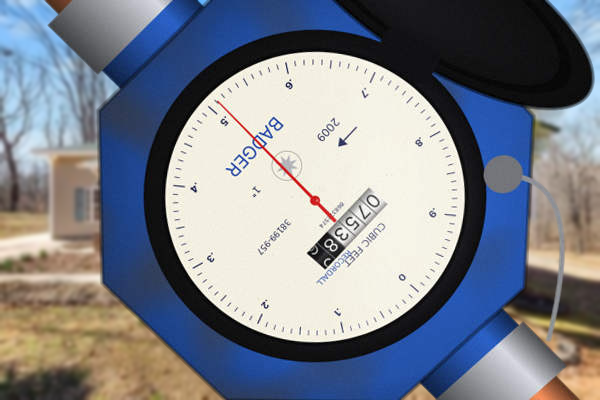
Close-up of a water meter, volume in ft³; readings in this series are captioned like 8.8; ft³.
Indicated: 75385.51; ft³
